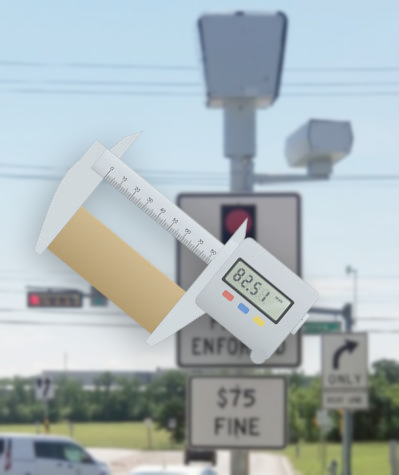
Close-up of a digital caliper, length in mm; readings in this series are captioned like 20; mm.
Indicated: 82.51; mm
